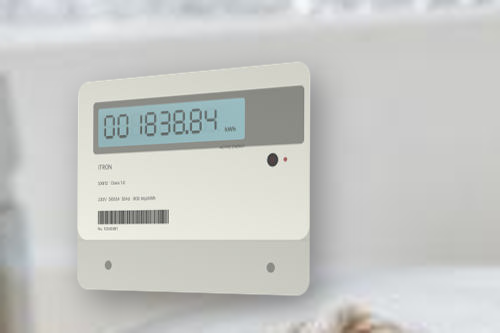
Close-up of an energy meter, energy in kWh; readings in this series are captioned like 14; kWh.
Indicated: 1838.84; kWh
